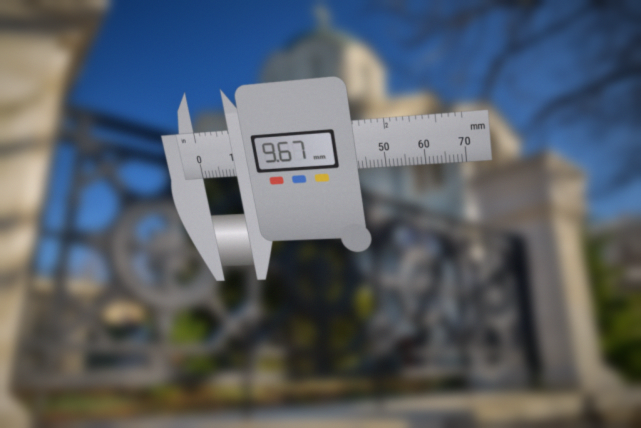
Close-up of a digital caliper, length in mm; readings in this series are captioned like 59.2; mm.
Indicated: 9.67; mm
